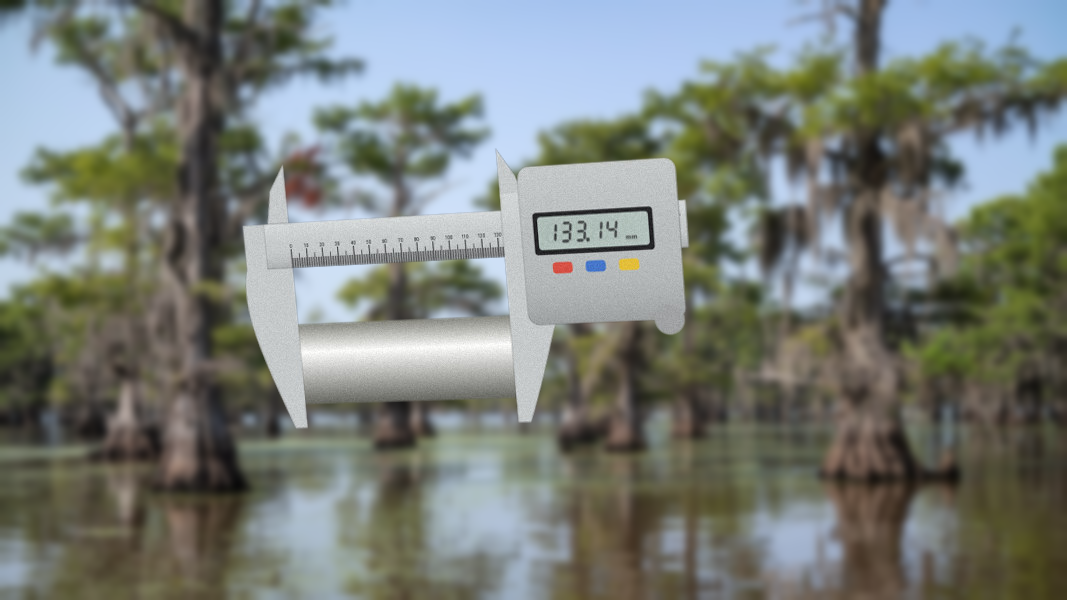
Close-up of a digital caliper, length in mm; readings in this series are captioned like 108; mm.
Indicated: 133.14; mm
